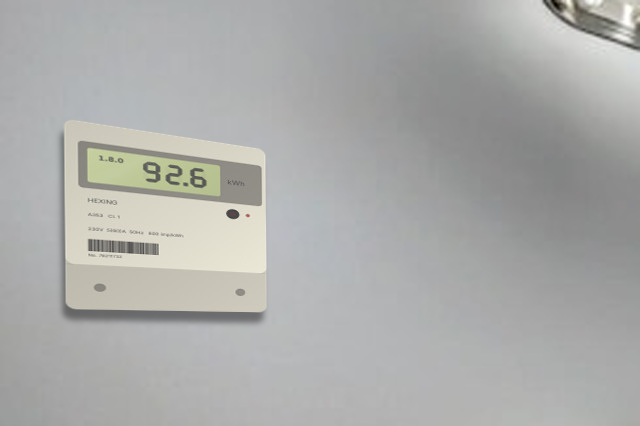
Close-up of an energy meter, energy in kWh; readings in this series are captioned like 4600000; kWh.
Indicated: 92.6; kWh
